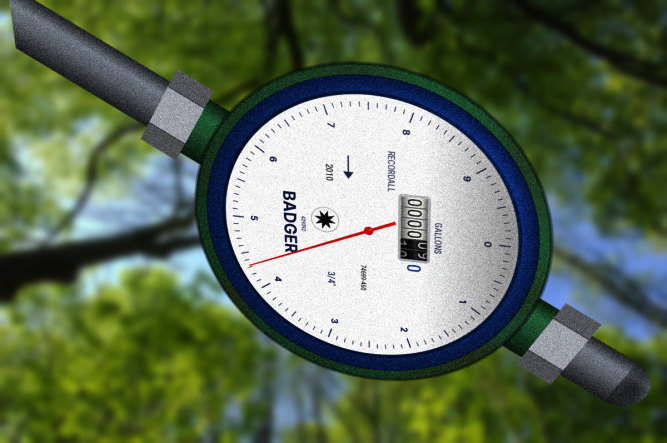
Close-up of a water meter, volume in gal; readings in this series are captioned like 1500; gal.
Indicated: 94.3; gal
